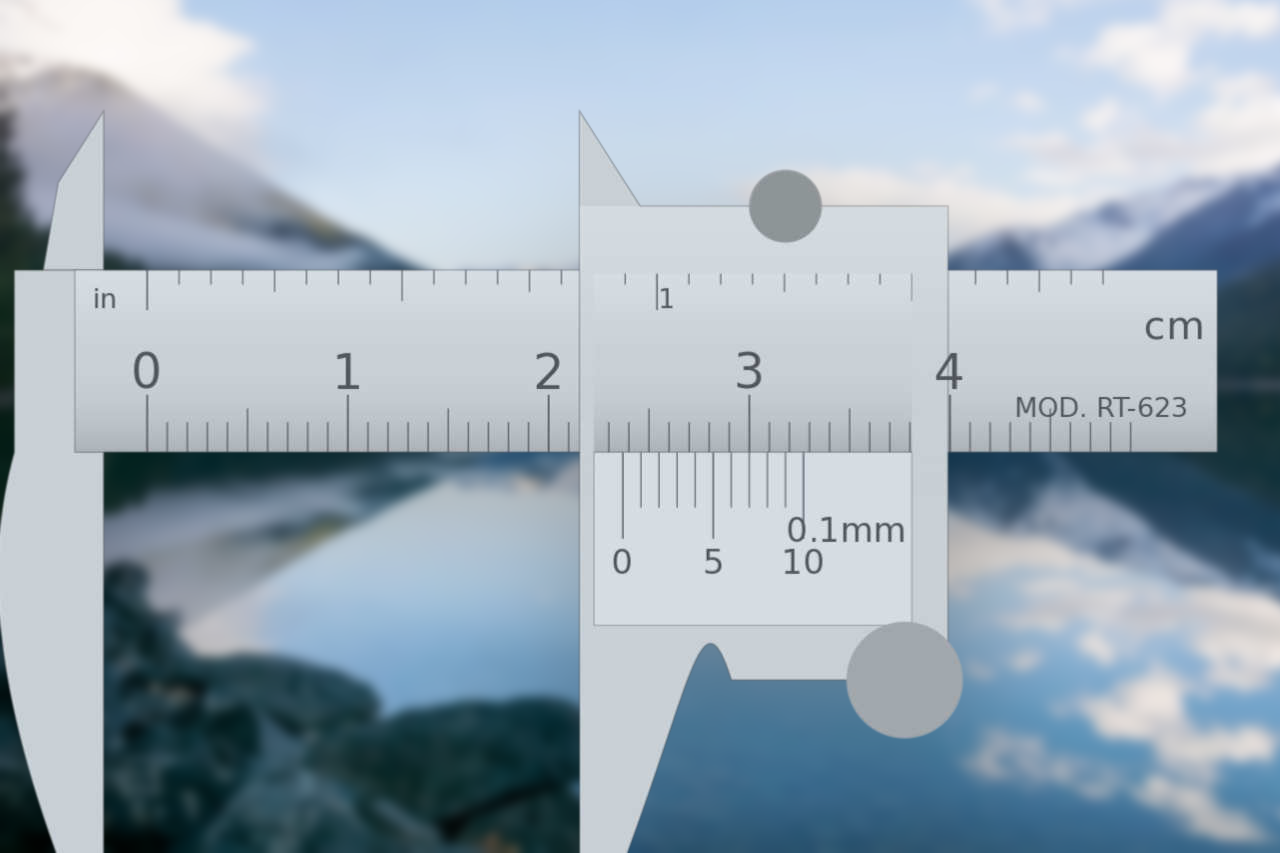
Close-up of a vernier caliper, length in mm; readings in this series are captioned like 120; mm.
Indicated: 23.7; mm
